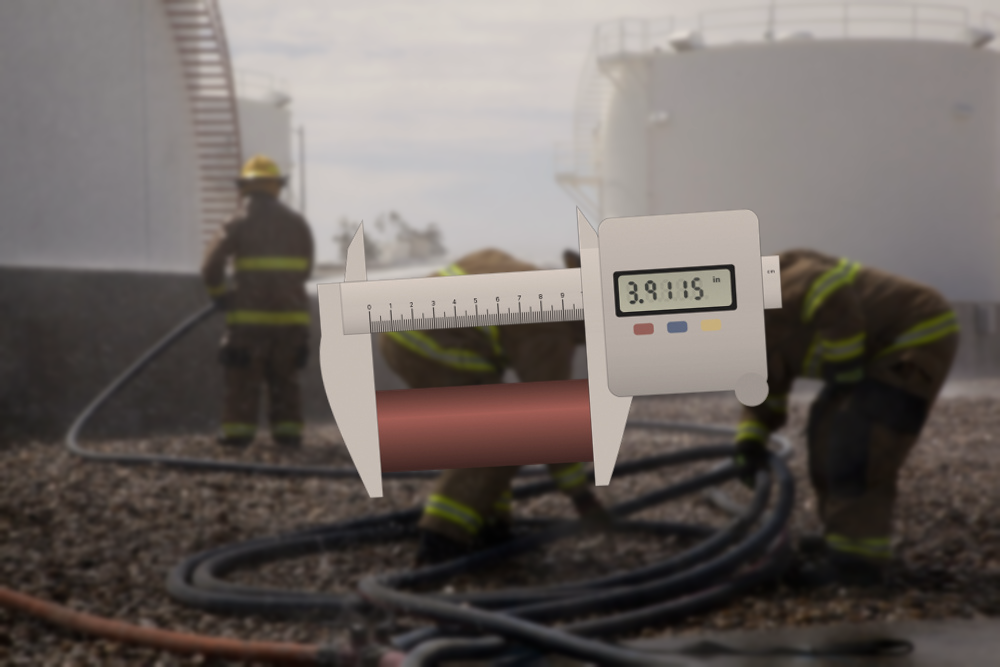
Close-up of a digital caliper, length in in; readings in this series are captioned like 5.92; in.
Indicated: 3.9115; in
